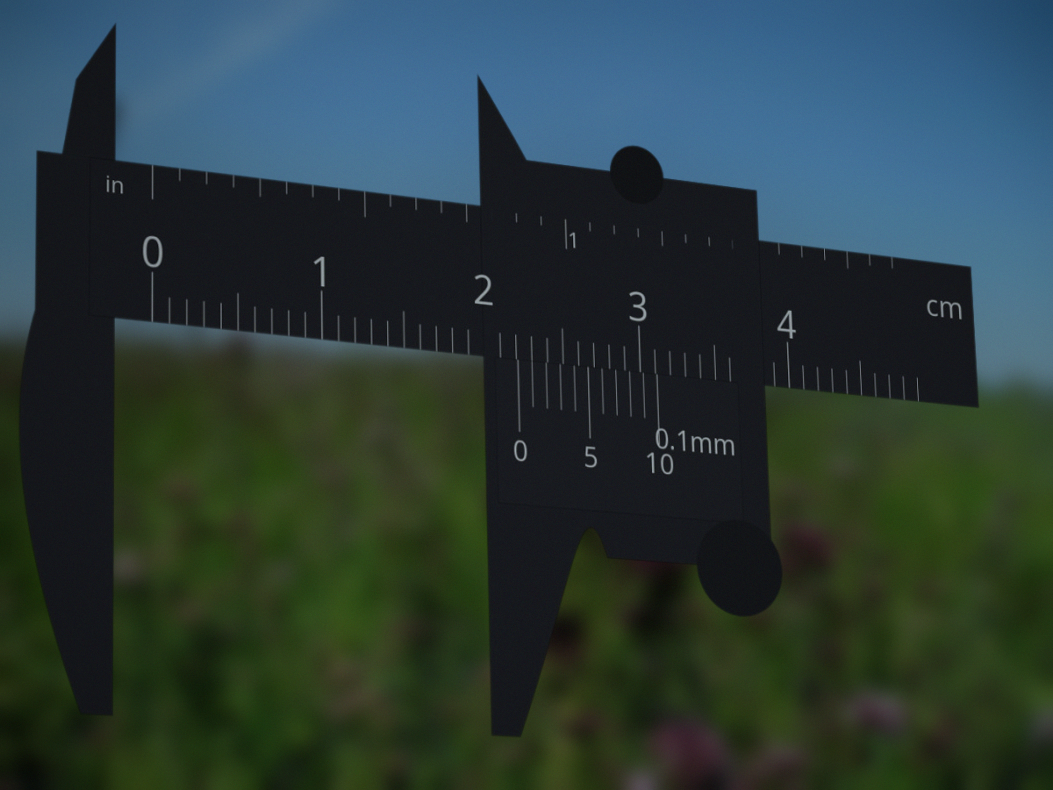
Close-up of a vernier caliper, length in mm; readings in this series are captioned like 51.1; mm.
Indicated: 22.1; mm
